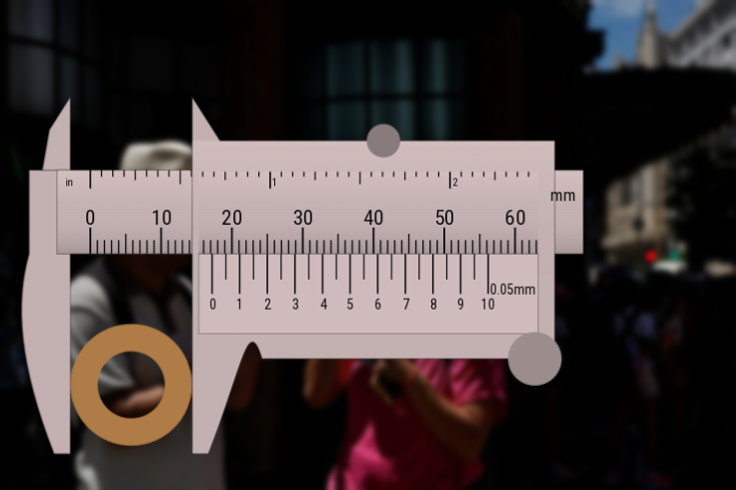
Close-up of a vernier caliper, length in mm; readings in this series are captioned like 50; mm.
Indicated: 17.2; mm
